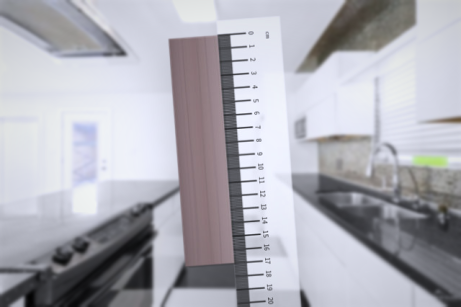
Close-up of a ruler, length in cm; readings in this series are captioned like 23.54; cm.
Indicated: 17; cm
